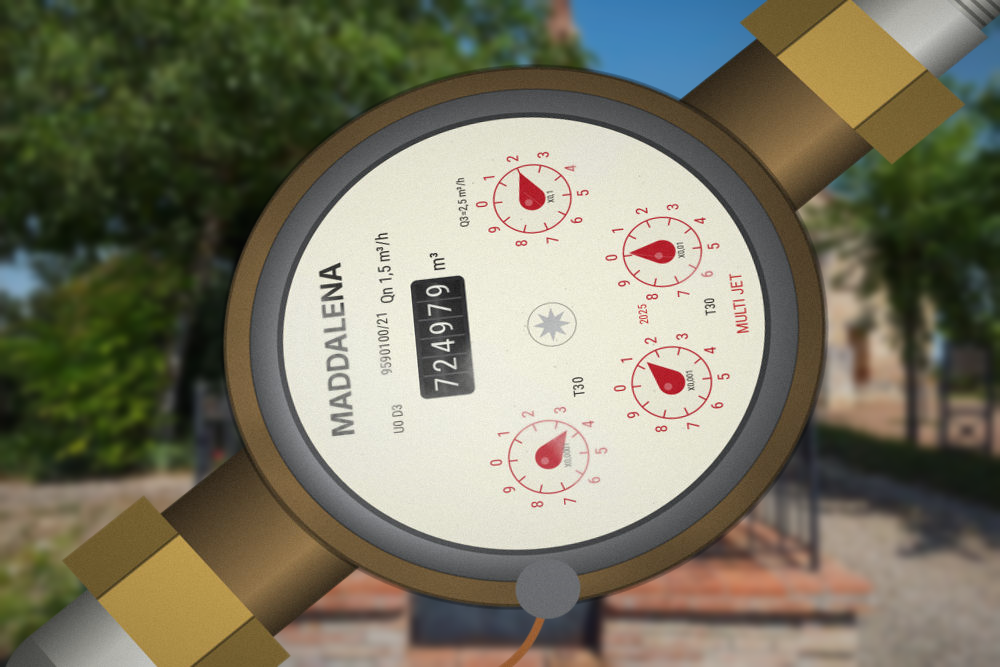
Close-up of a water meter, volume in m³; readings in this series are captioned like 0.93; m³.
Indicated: 724979.2013; m³
